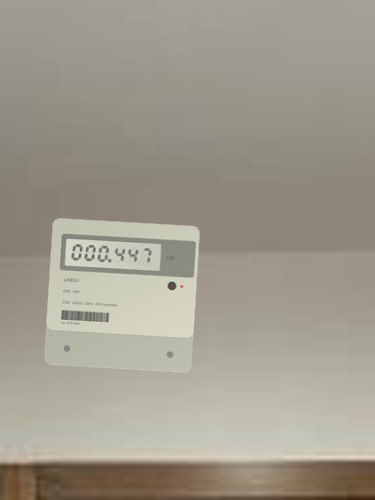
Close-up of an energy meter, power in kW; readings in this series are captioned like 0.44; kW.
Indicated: 0.447; kW
